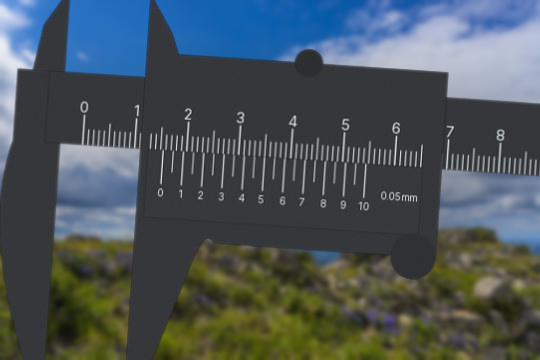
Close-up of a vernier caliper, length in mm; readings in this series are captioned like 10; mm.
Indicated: 15.5; mm
